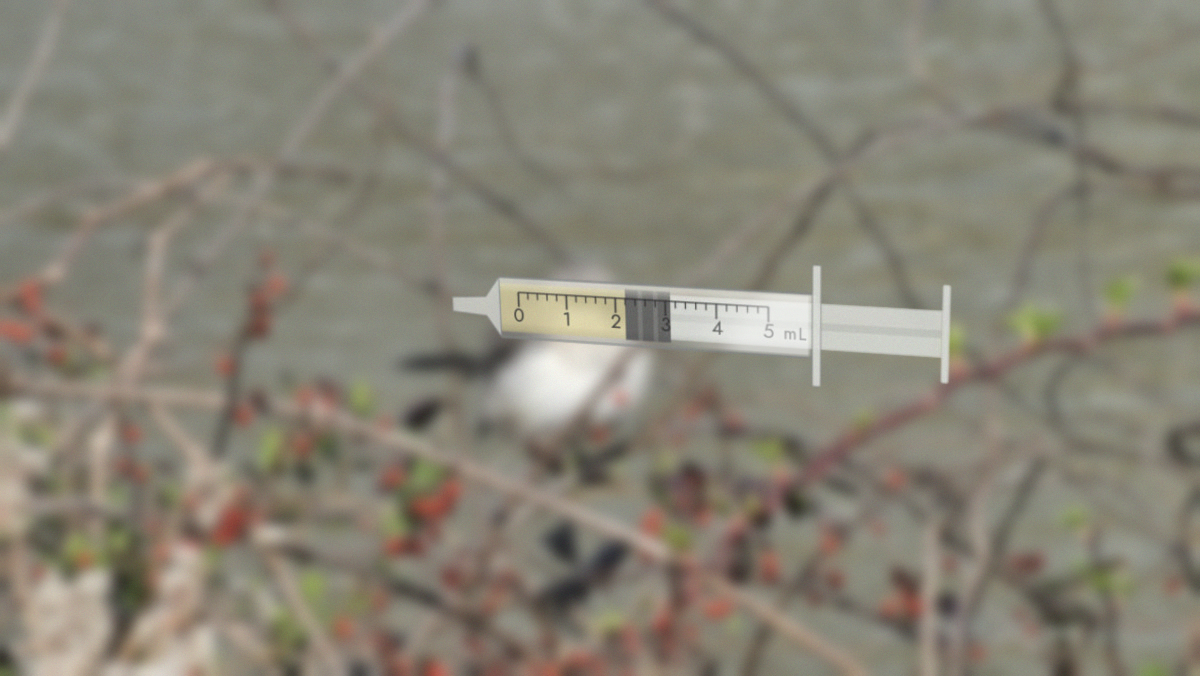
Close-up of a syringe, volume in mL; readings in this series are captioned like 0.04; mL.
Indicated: 2.2; mL
